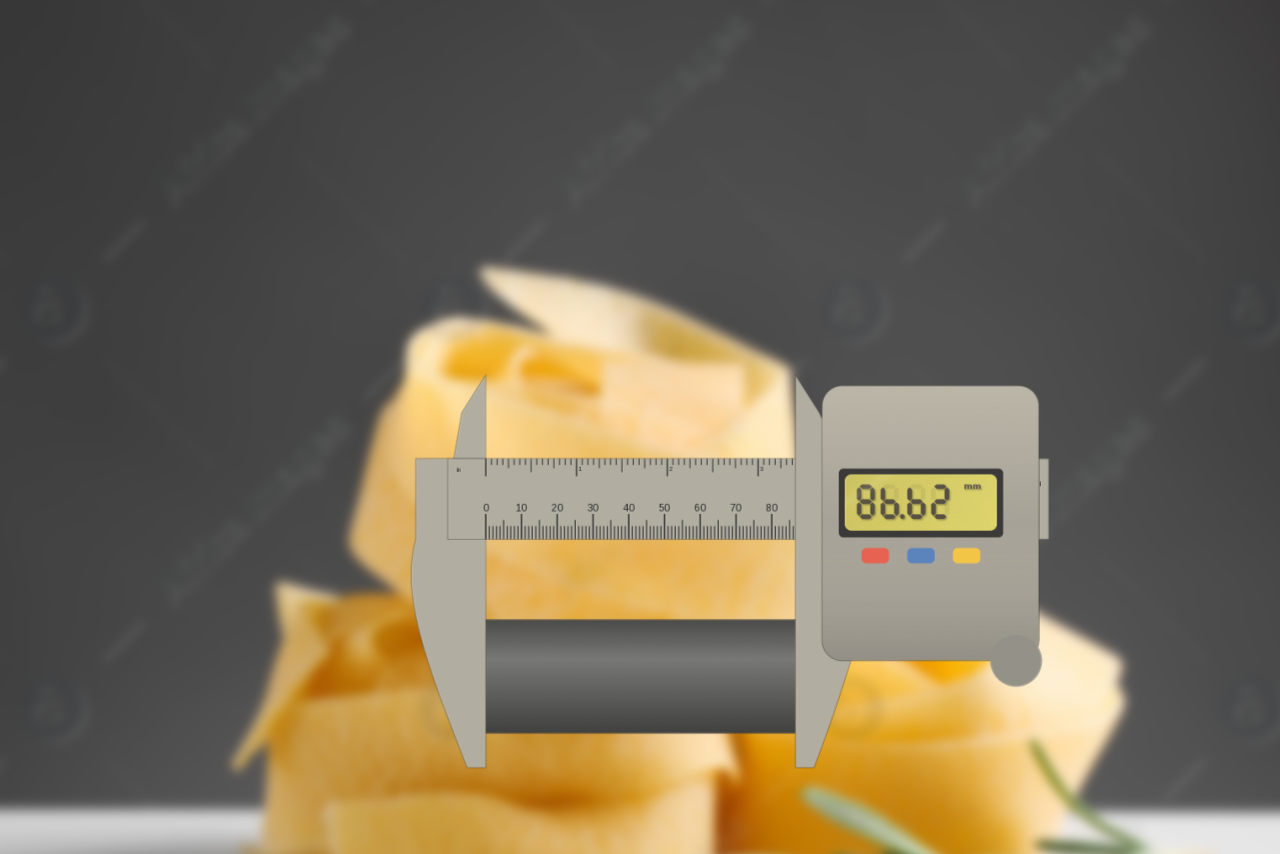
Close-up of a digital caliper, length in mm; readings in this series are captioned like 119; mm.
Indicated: 86.62; mm
